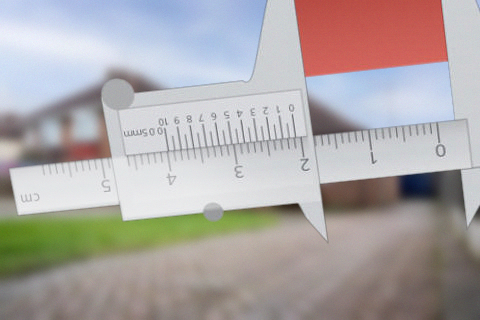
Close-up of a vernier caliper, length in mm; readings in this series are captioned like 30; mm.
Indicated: 20.8; mm
